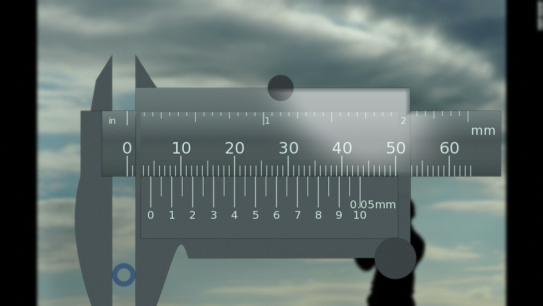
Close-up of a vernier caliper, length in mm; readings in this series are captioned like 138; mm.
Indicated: 4.4; mm
